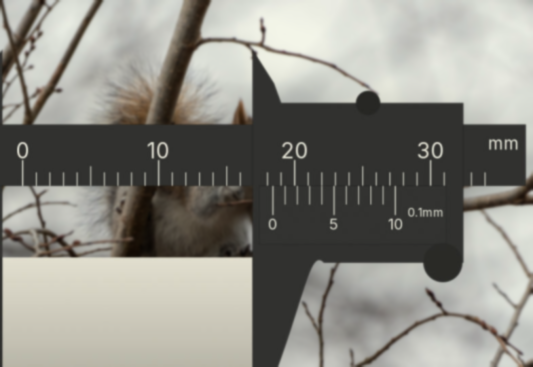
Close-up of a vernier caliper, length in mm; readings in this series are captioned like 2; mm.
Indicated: 18.4; mm
